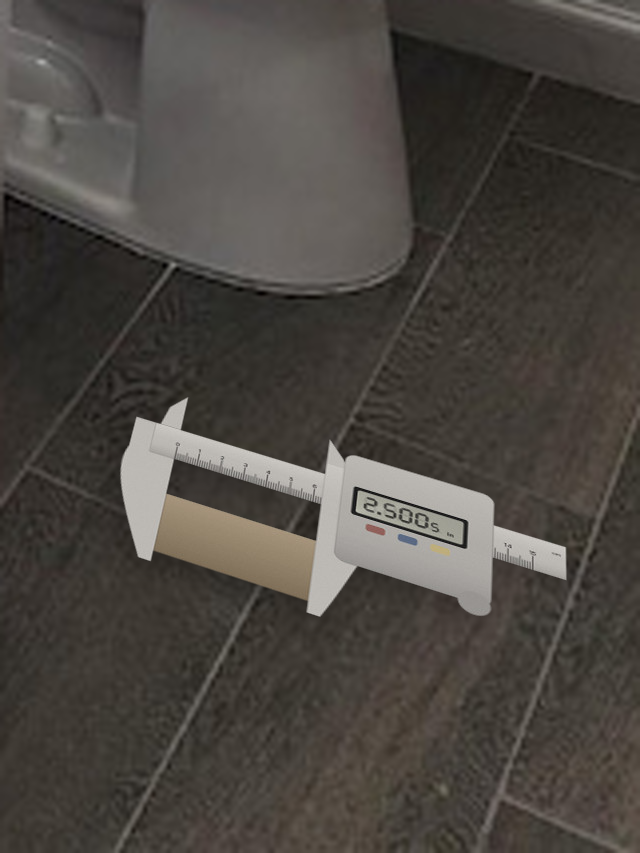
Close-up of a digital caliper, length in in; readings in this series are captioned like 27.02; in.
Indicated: 2.5005; in
